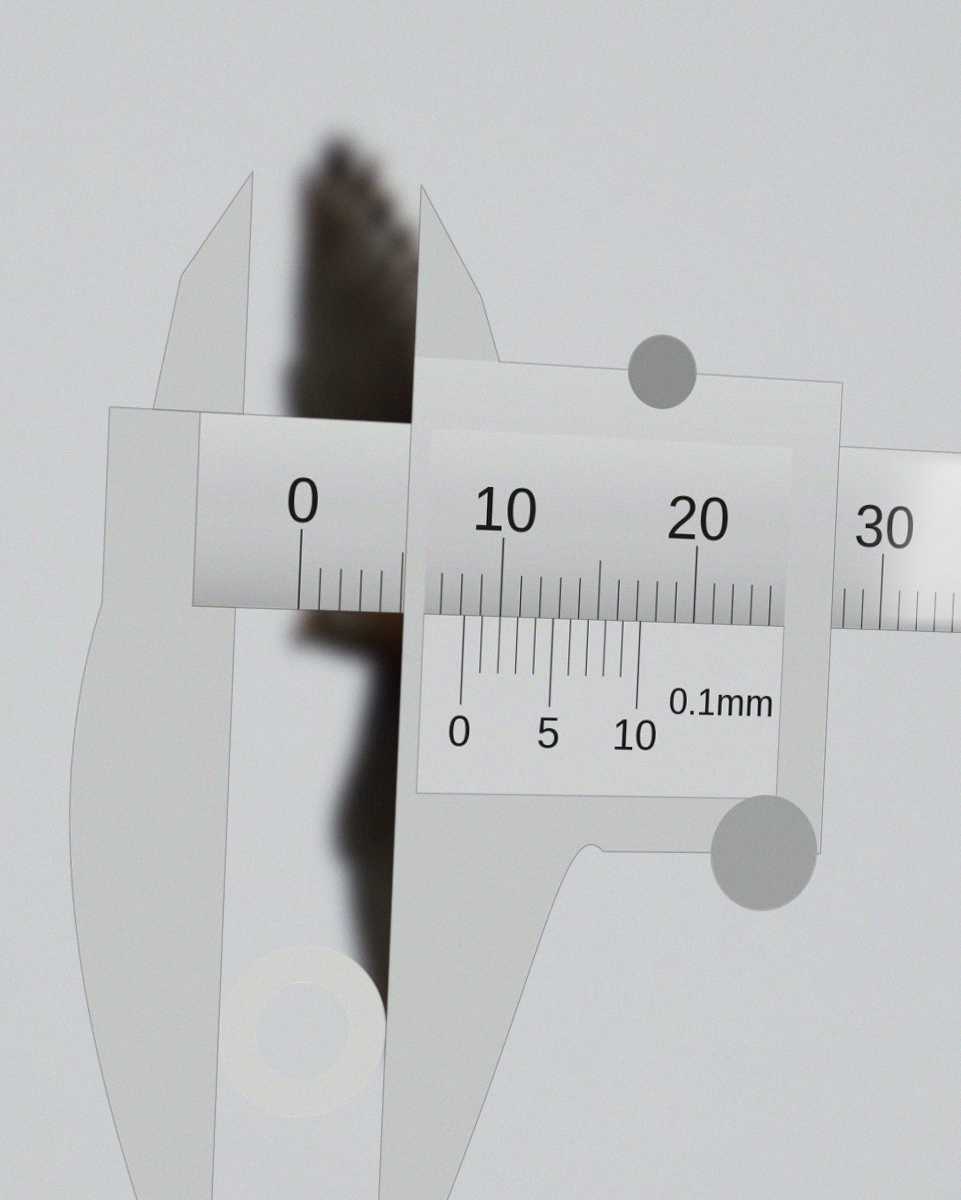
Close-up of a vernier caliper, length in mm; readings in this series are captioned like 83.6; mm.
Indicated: 8.2; mm
